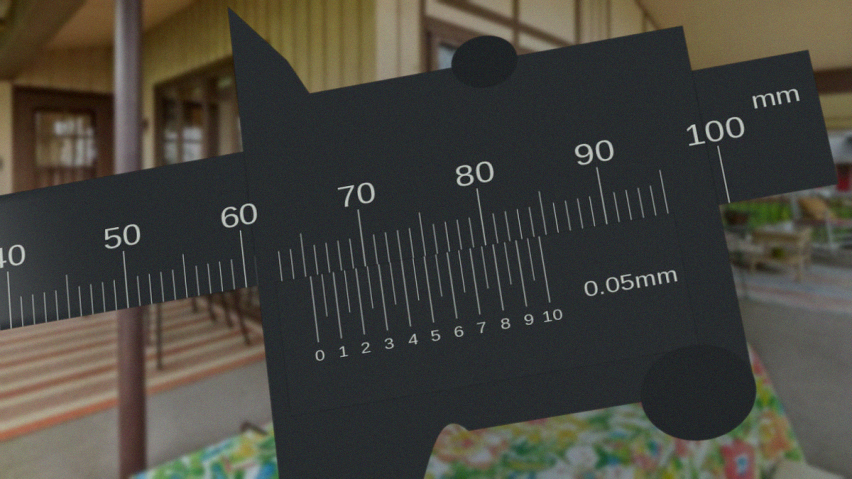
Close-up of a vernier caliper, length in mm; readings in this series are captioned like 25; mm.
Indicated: 65.4; mm
